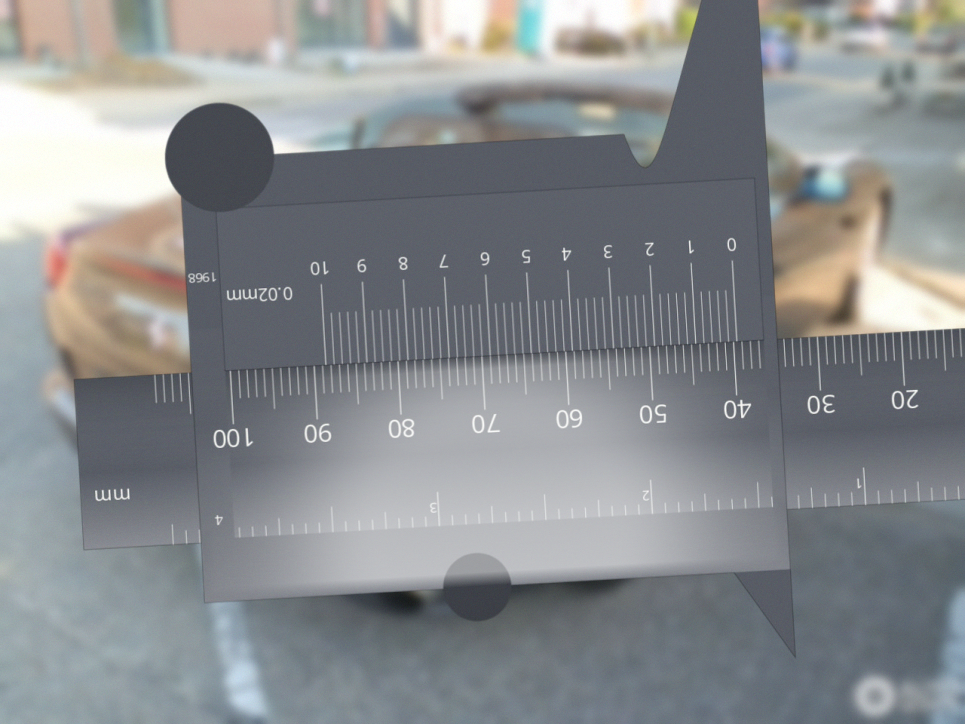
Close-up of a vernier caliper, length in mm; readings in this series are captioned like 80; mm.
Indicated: 39.6; mm
